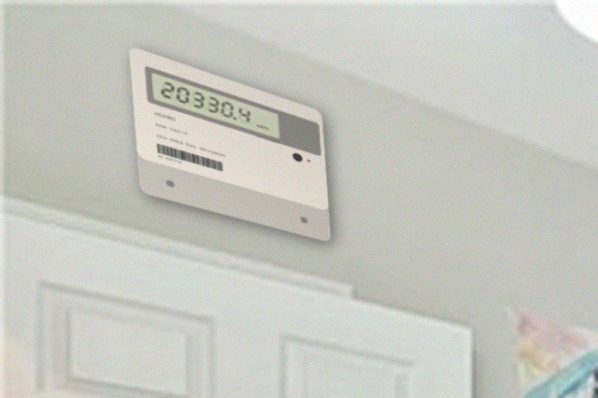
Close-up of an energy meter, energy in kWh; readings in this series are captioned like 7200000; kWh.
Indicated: 20330.4; kWh
